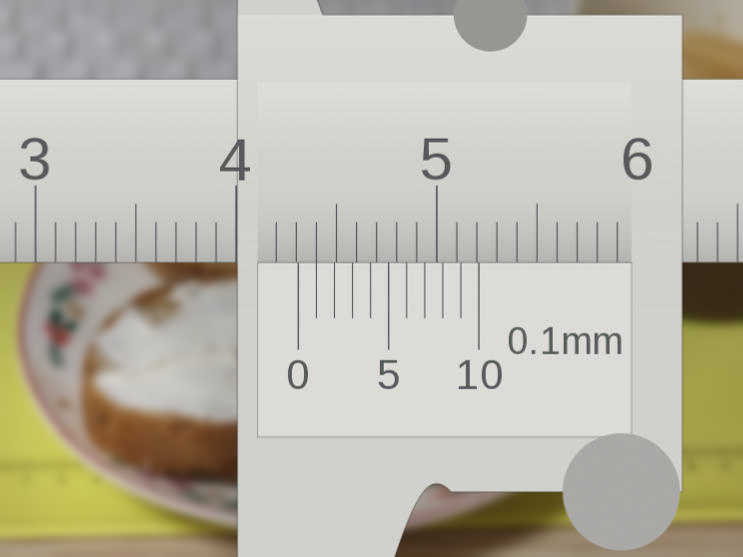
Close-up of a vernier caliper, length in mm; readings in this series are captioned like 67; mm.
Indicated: 43.1; mm
